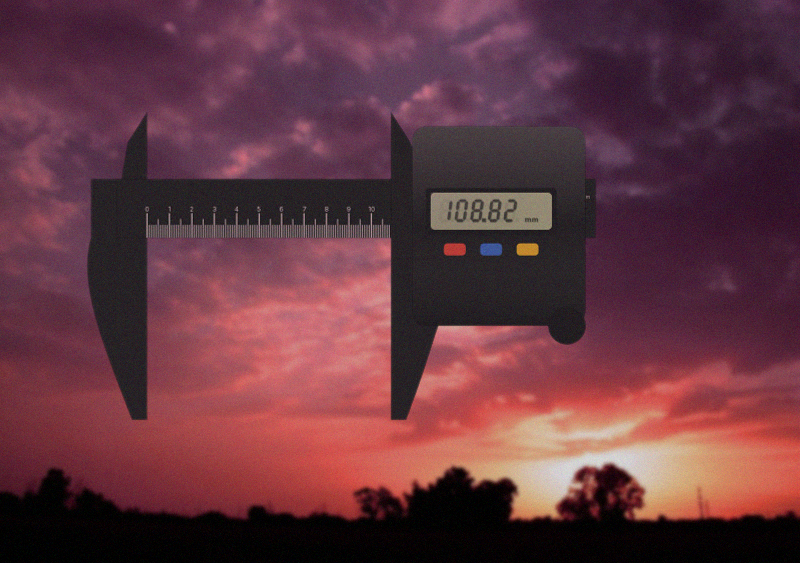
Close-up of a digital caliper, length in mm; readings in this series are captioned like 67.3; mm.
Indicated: 108.82; mm
